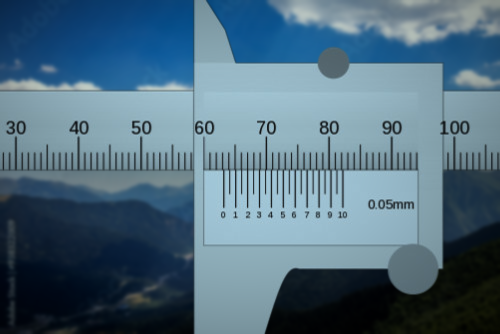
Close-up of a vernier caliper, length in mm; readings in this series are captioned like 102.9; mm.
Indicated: 63.2; mm
